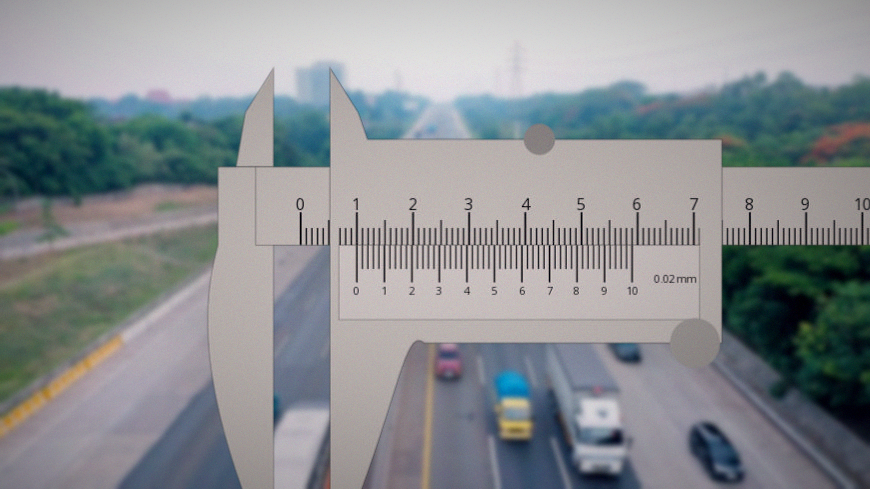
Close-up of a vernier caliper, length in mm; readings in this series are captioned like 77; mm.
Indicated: 10.0; mm
